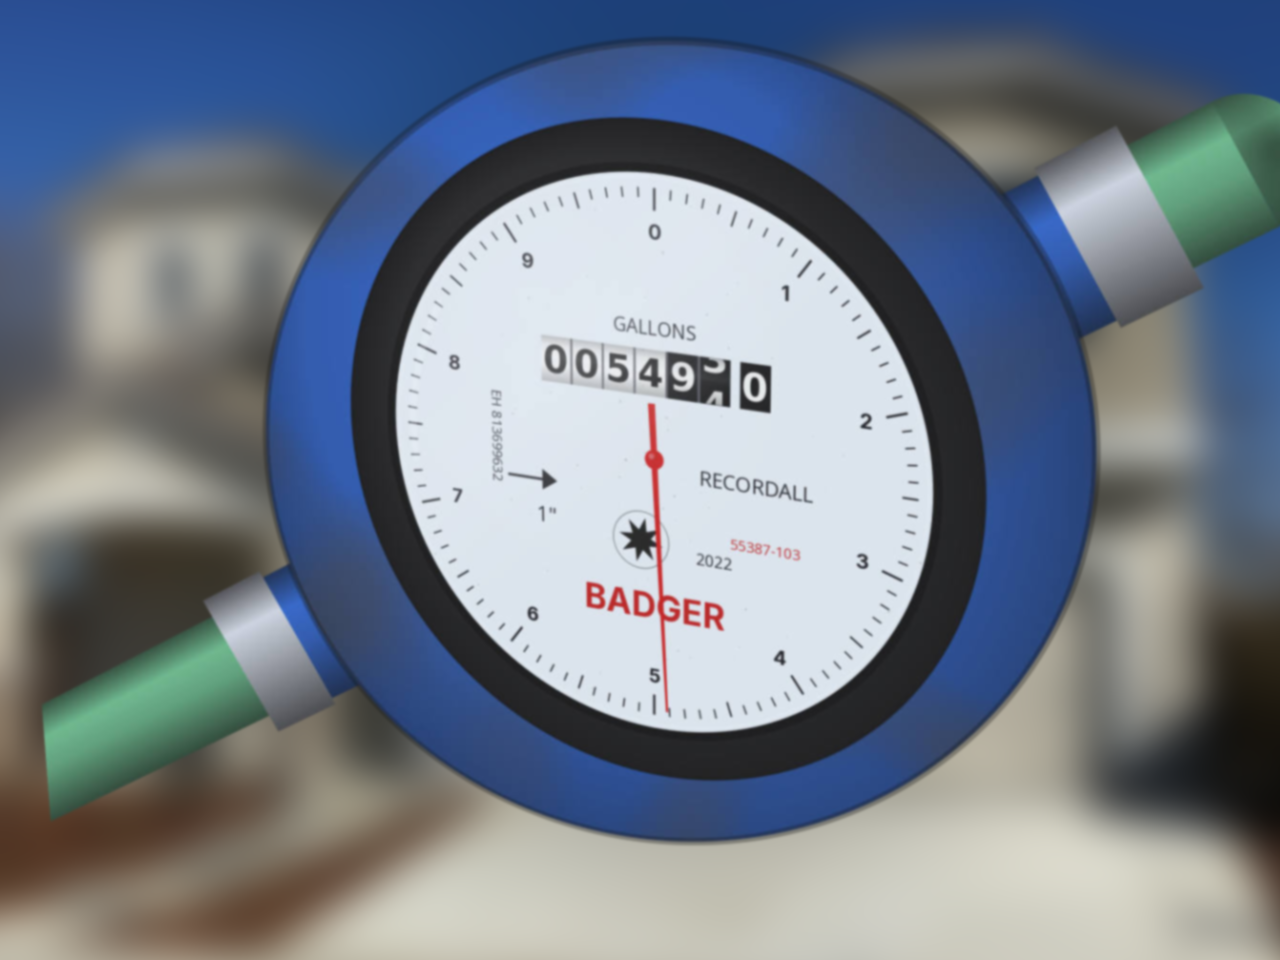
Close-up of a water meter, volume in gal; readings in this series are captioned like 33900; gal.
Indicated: 54934.9; gal
